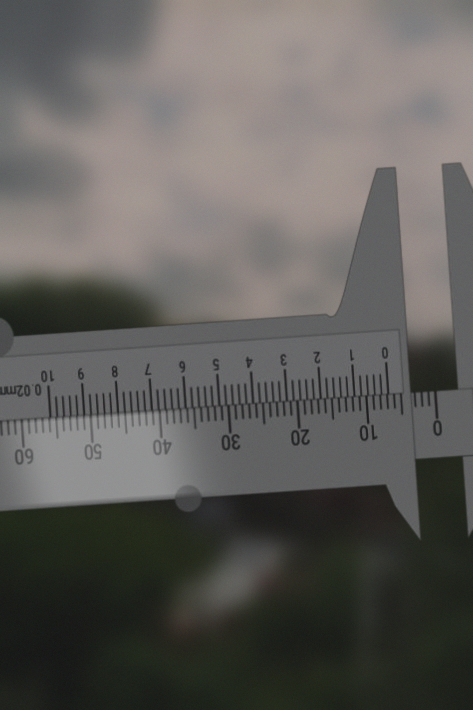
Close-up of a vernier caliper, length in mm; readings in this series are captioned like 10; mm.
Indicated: 6.8; mm
